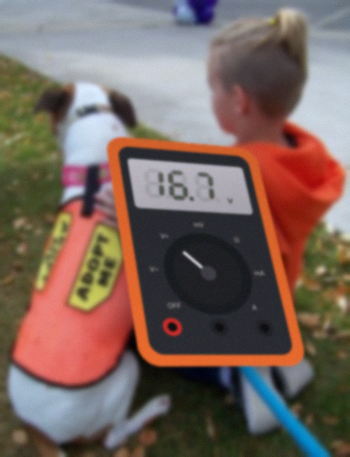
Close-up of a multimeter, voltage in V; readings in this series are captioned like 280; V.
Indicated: 16.7; V
